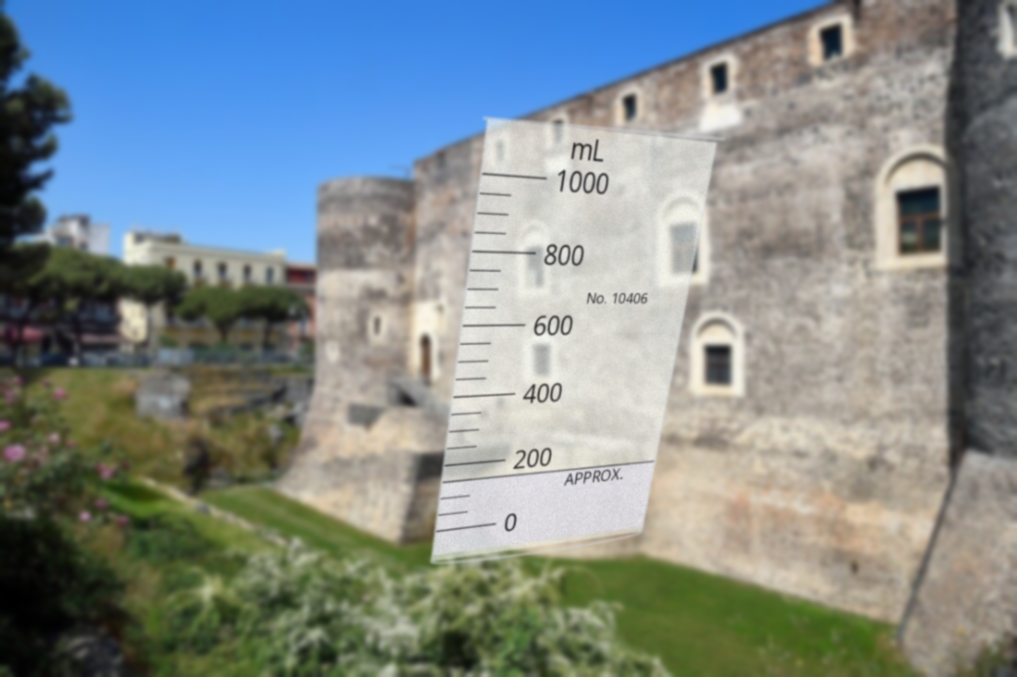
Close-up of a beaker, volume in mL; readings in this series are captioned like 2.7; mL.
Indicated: 150; mL
